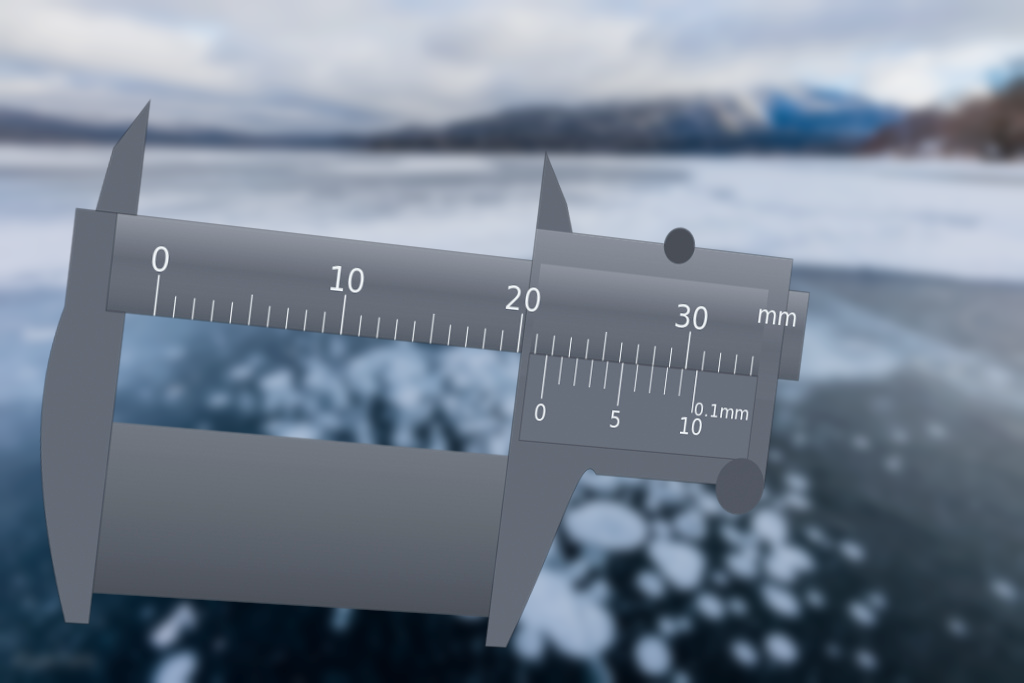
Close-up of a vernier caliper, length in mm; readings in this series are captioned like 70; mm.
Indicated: 21.7; mm
